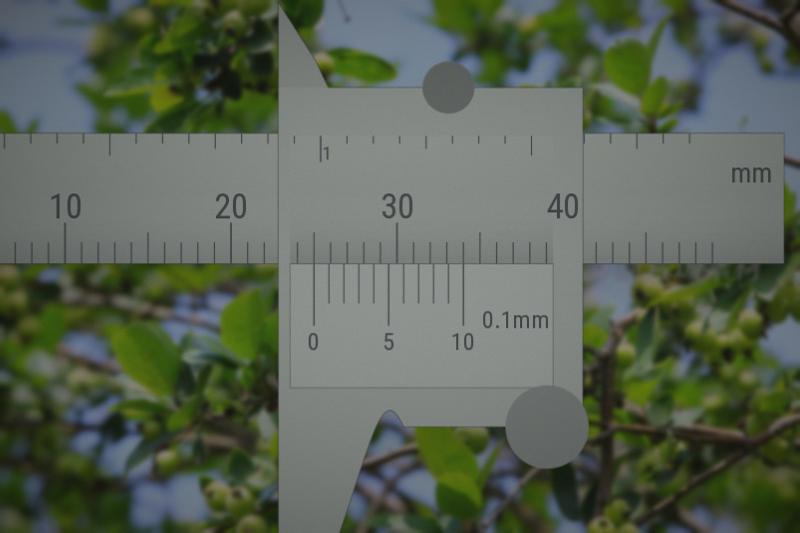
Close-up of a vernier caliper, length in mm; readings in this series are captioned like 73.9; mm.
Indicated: 25.0; mm
